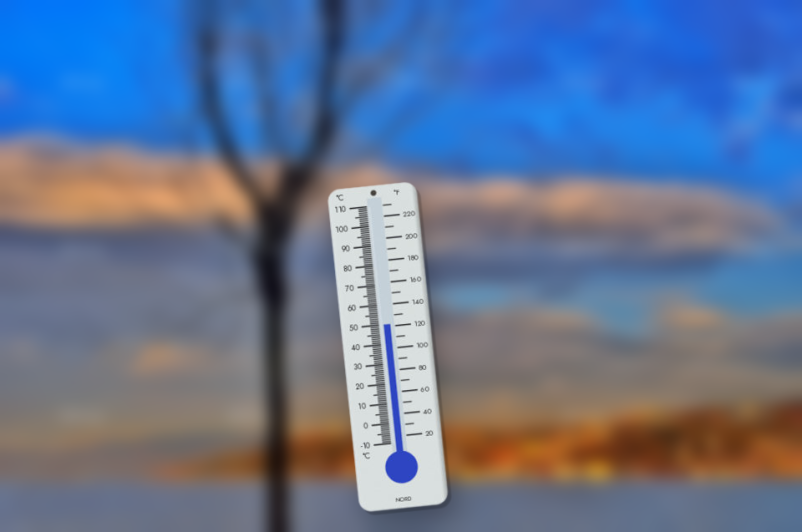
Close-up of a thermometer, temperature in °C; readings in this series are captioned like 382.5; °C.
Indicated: 50; °C
